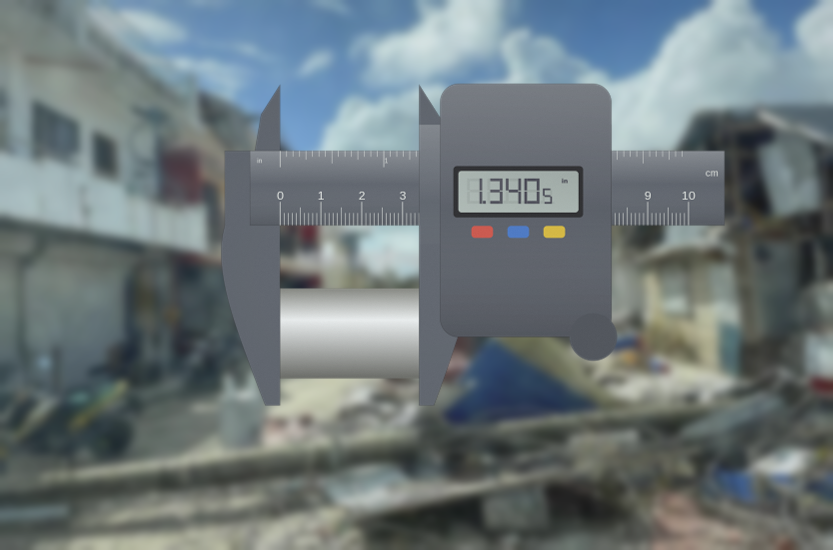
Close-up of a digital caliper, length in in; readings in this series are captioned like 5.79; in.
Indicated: 1.3405; in
